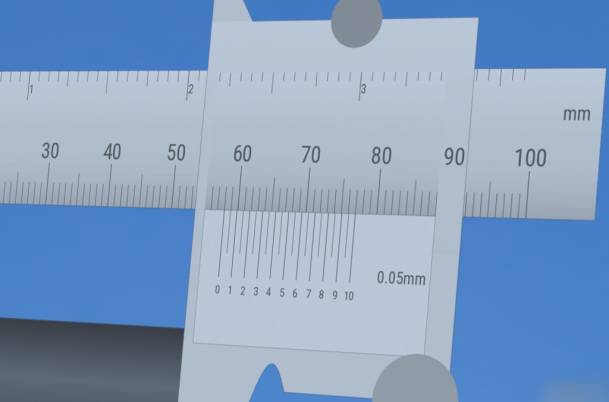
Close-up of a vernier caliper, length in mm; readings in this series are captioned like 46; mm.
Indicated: 58.0; mm
